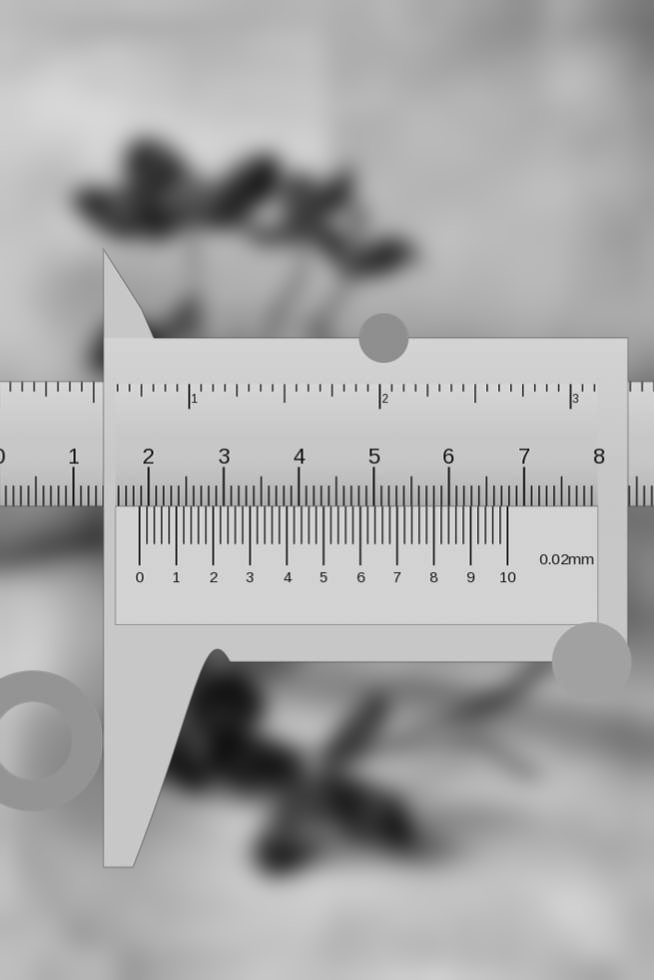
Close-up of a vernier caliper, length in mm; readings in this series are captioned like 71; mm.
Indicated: 18.8; mm
